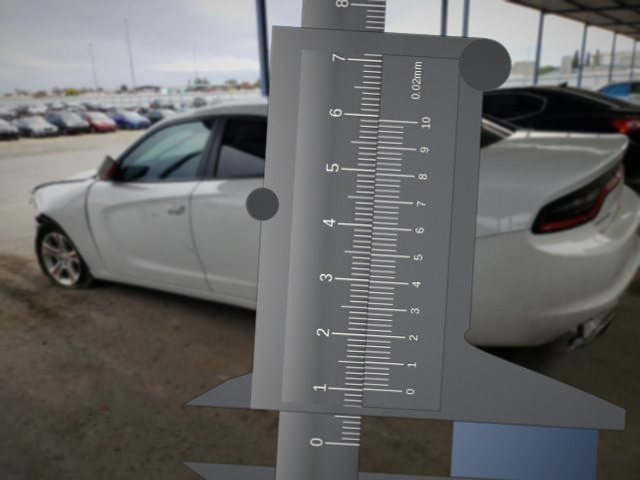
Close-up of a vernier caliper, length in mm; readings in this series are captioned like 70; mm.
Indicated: 10.2; mm
